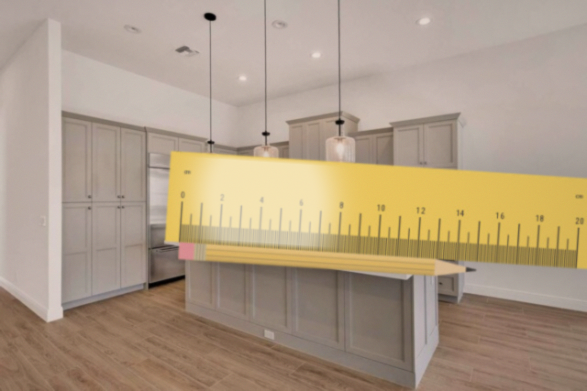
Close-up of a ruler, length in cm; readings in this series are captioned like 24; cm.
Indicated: 15; cm
